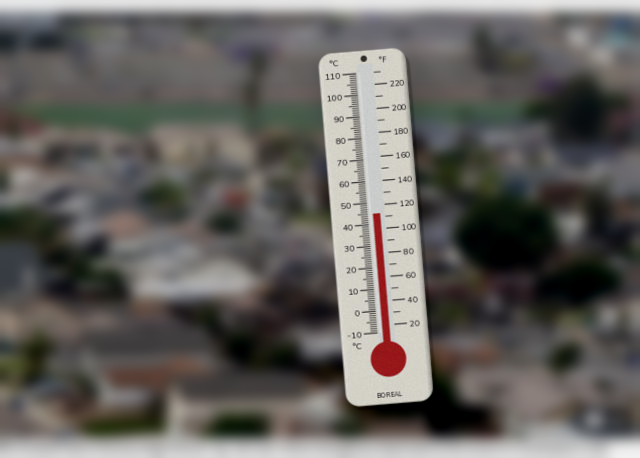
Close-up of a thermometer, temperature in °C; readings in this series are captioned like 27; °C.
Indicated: 45; °C
